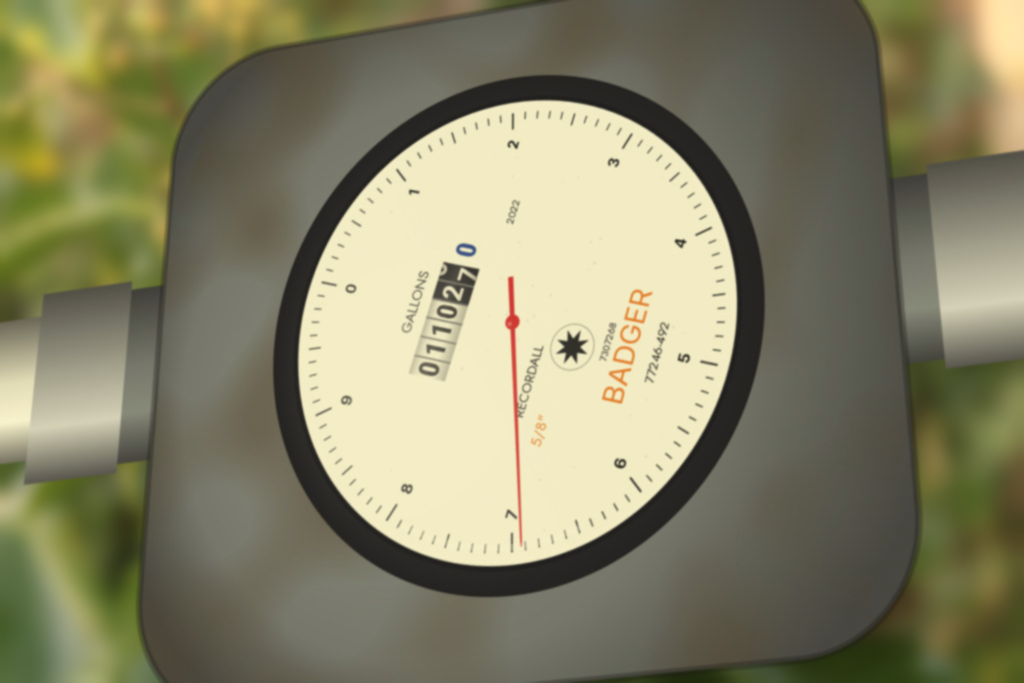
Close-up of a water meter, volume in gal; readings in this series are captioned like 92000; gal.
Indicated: 110266.9; gal
